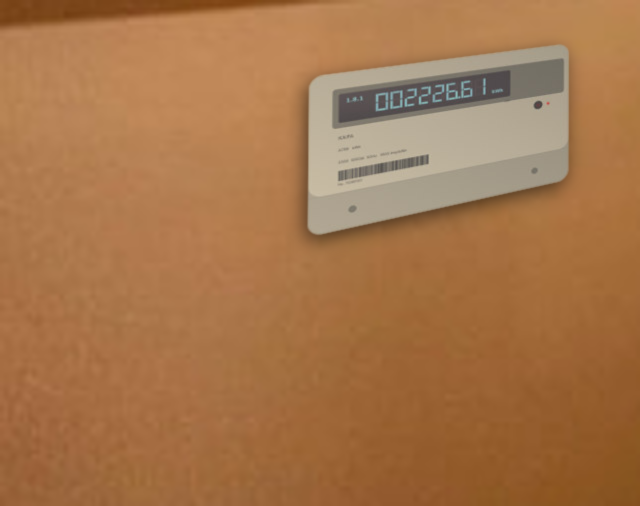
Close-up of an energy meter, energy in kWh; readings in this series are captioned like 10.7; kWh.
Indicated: 2226.61; kWh
